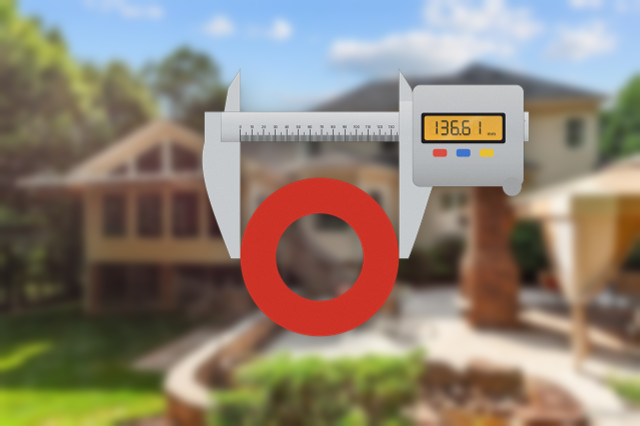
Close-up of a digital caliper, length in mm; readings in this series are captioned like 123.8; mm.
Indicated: 136.61; mm
